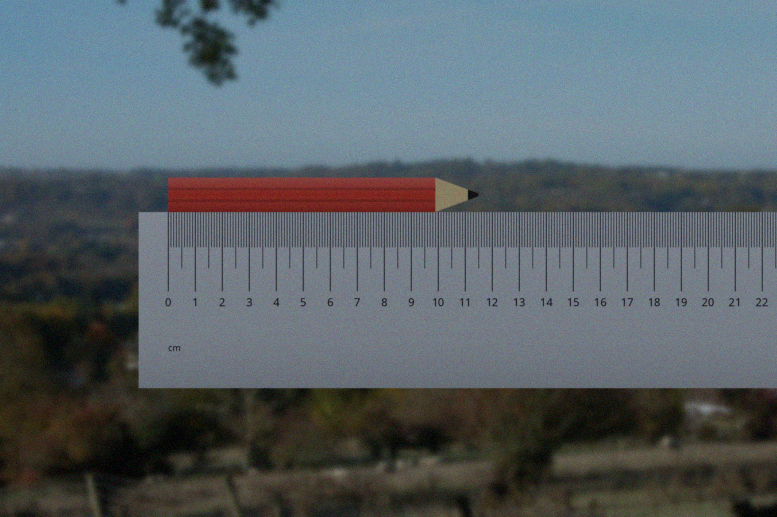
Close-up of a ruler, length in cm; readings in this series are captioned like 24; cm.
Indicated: 11.5; cm
